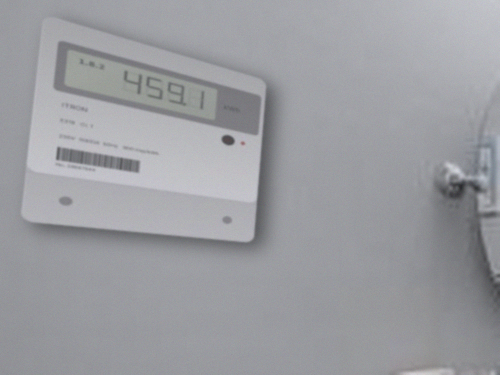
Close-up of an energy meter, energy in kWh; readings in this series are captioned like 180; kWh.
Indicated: 459.1; kWh
